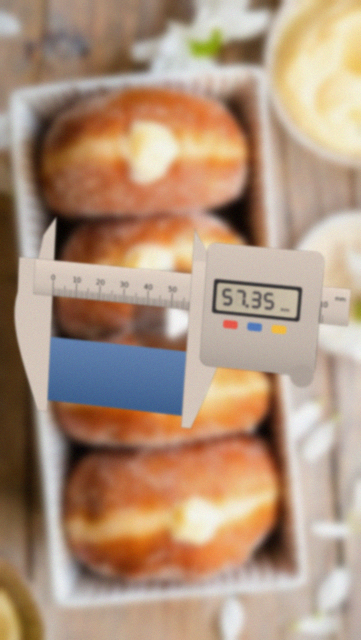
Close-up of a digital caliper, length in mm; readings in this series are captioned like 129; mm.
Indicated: 57.35; mm
